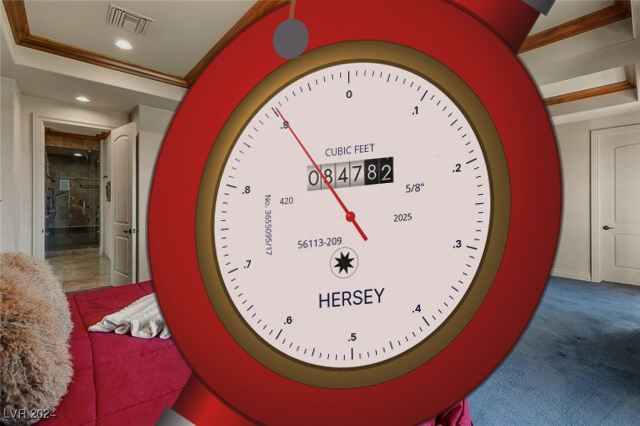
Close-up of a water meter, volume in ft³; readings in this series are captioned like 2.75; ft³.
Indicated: 84781.90; ft³
